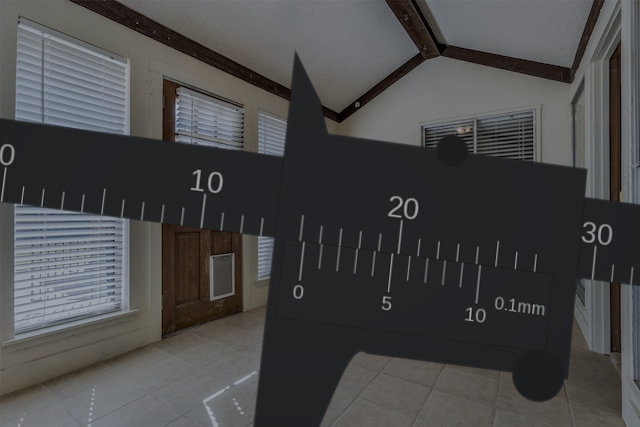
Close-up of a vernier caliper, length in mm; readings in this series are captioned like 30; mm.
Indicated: 15.2; mm
